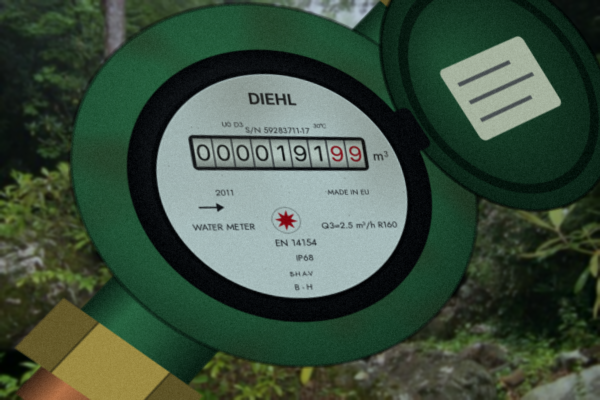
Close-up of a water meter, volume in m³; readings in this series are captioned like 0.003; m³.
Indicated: 191.99; m³
